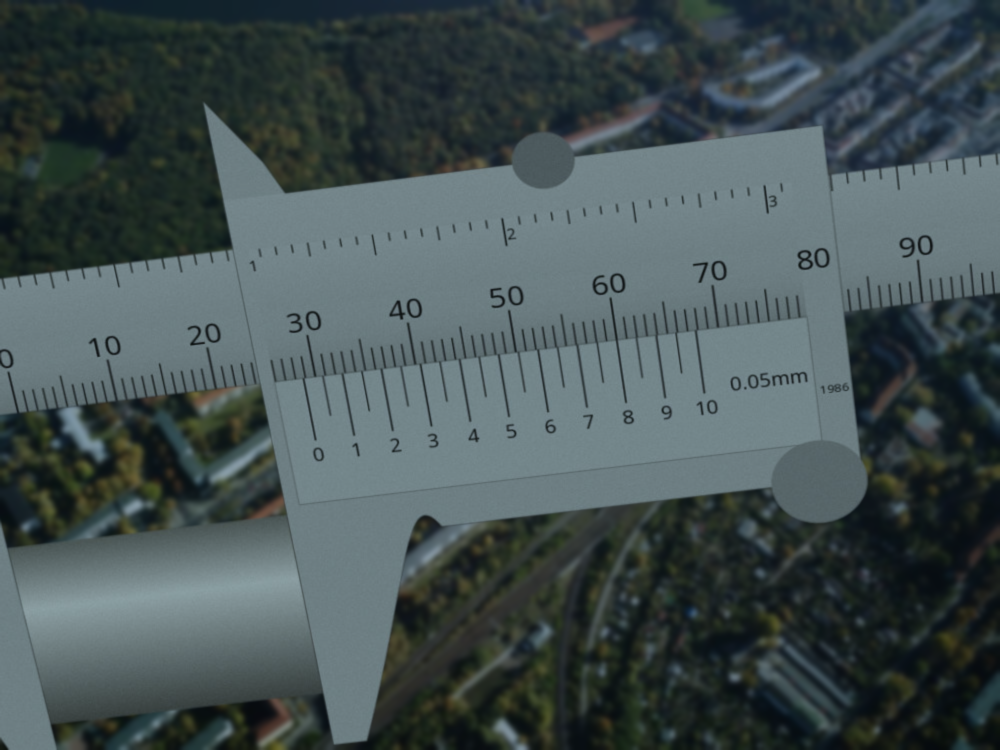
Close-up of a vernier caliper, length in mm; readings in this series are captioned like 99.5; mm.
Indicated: 28.8; mm
